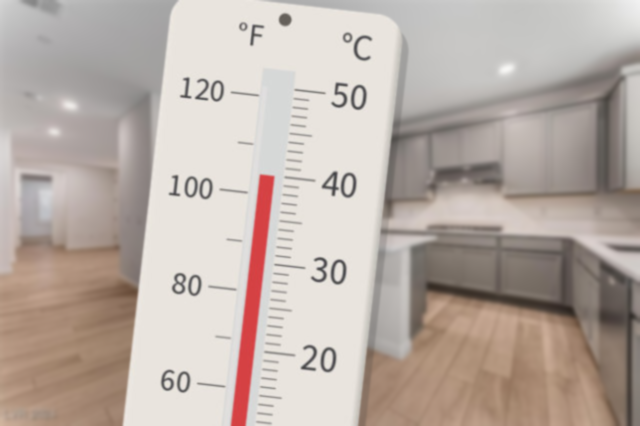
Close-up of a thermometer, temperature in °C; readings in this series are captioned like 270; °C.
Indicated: 40; °C
